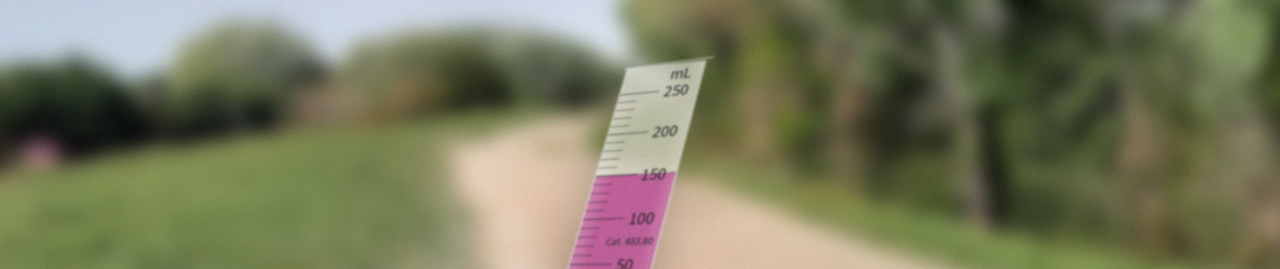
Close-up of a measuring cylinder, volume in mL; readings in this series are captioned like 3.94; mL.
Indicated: 150; mL
